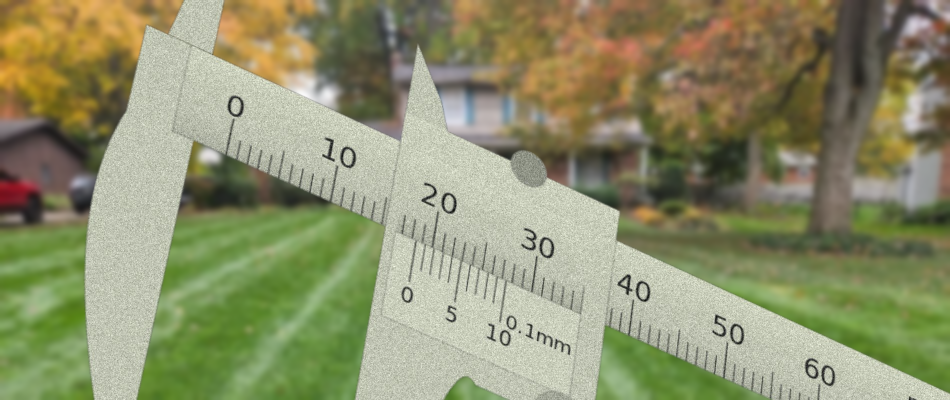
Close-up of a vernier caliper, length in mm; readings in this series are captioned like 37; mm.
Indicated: 18.4; mm
